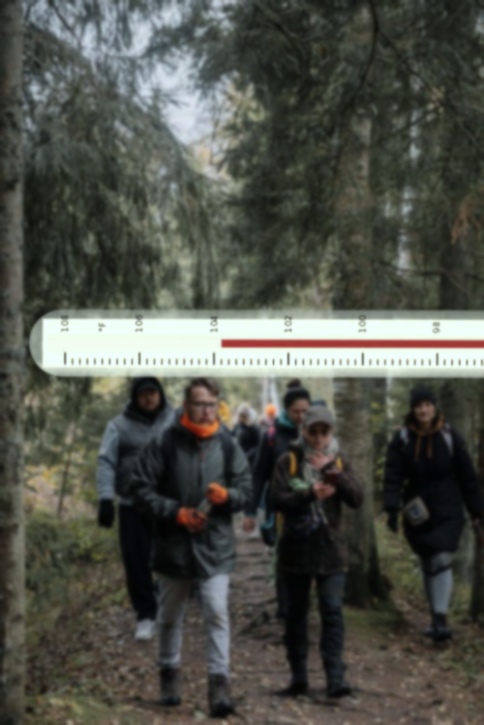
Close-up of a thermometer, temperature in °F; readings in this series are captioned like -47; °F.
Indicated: 103.8; °F
